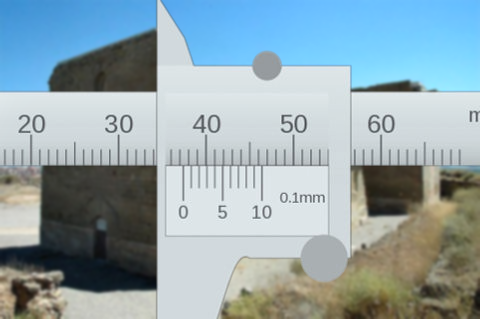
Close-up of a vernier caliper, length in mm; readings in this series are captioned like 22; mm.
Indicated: 37.4; mm
